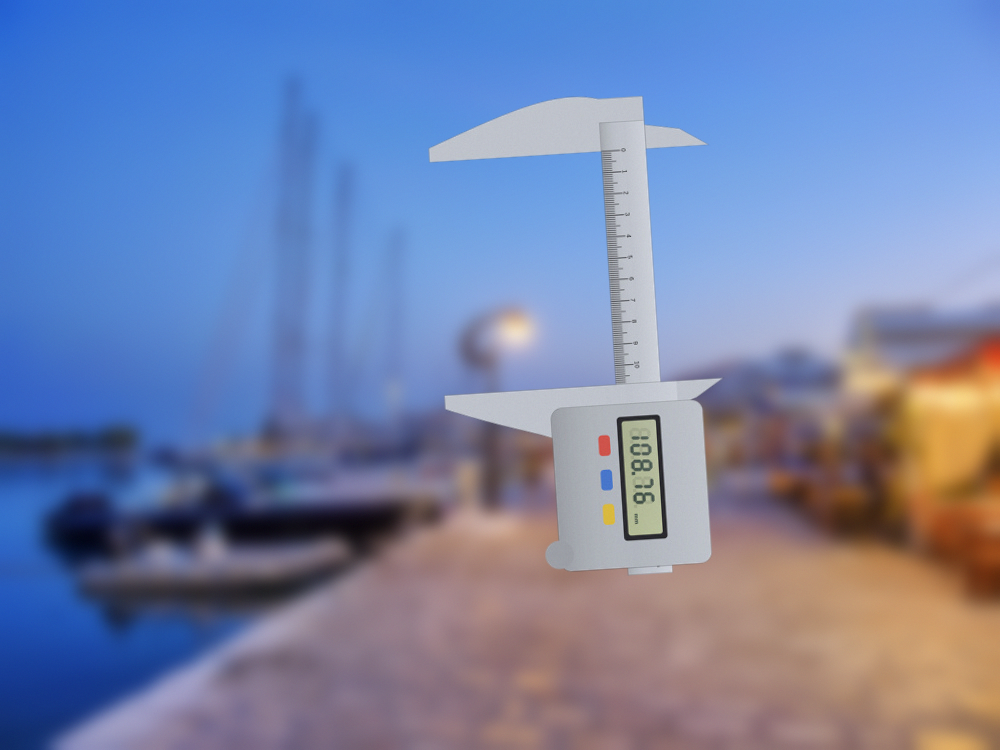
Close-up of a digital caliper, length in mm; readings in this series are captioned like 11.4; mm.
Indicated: 108.76; mm
